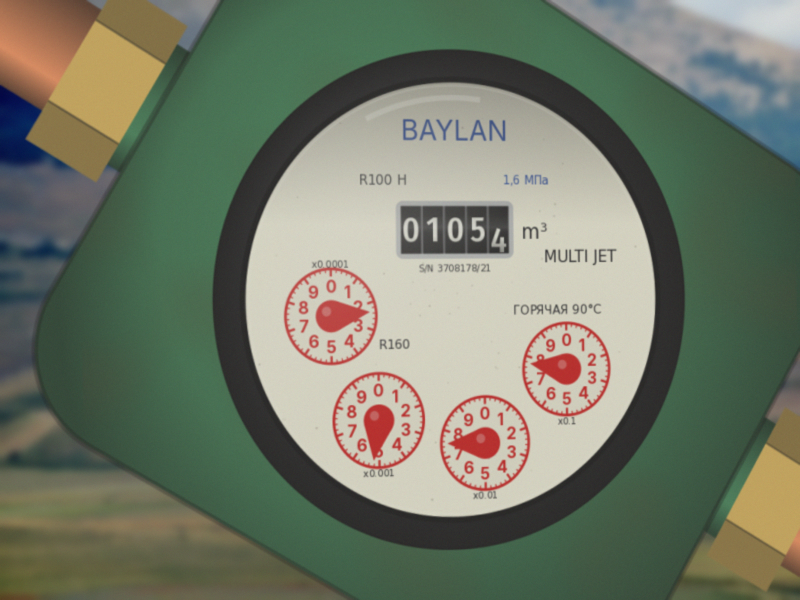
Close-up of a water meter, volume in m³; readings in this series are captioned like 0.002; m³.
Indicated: 1053.7752; m³
